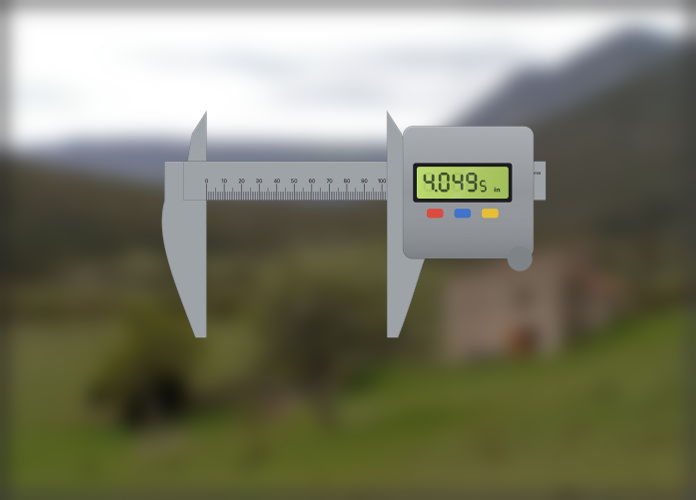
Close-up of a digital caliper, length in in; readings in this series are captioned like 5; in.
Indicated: 4.0495; in
